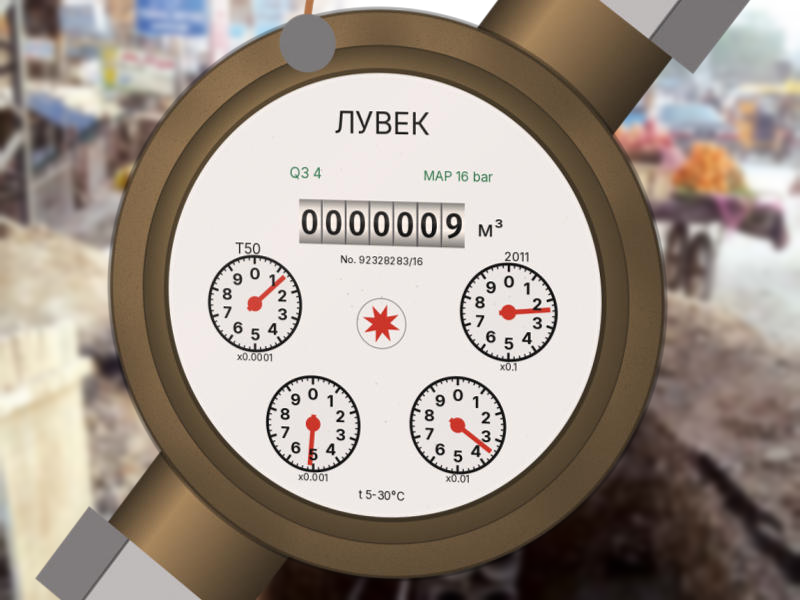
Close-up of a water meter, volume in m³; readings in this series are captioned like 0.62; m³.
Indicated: 9.2351; m³
